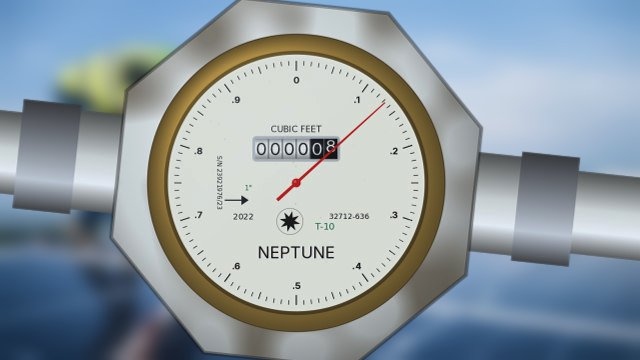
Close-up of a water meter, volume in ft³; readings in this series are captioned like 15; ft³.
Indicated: 8.13; ft³
